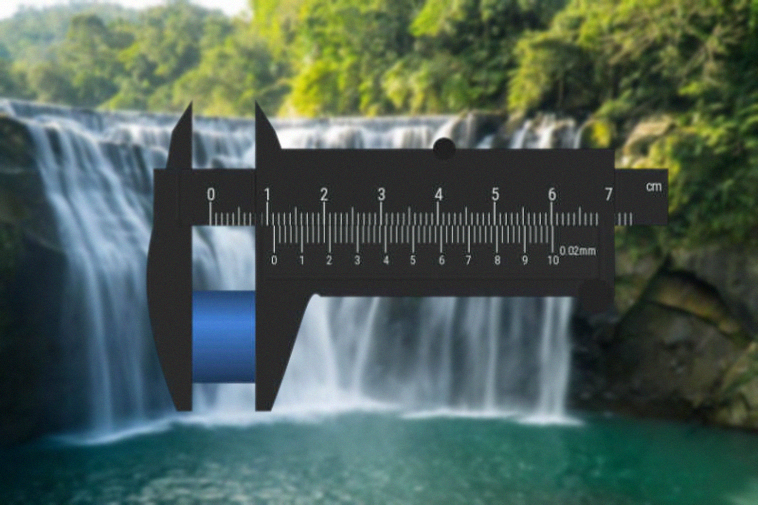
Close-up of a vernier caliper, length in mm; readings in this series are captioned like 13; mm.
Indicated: 11.2; mm
